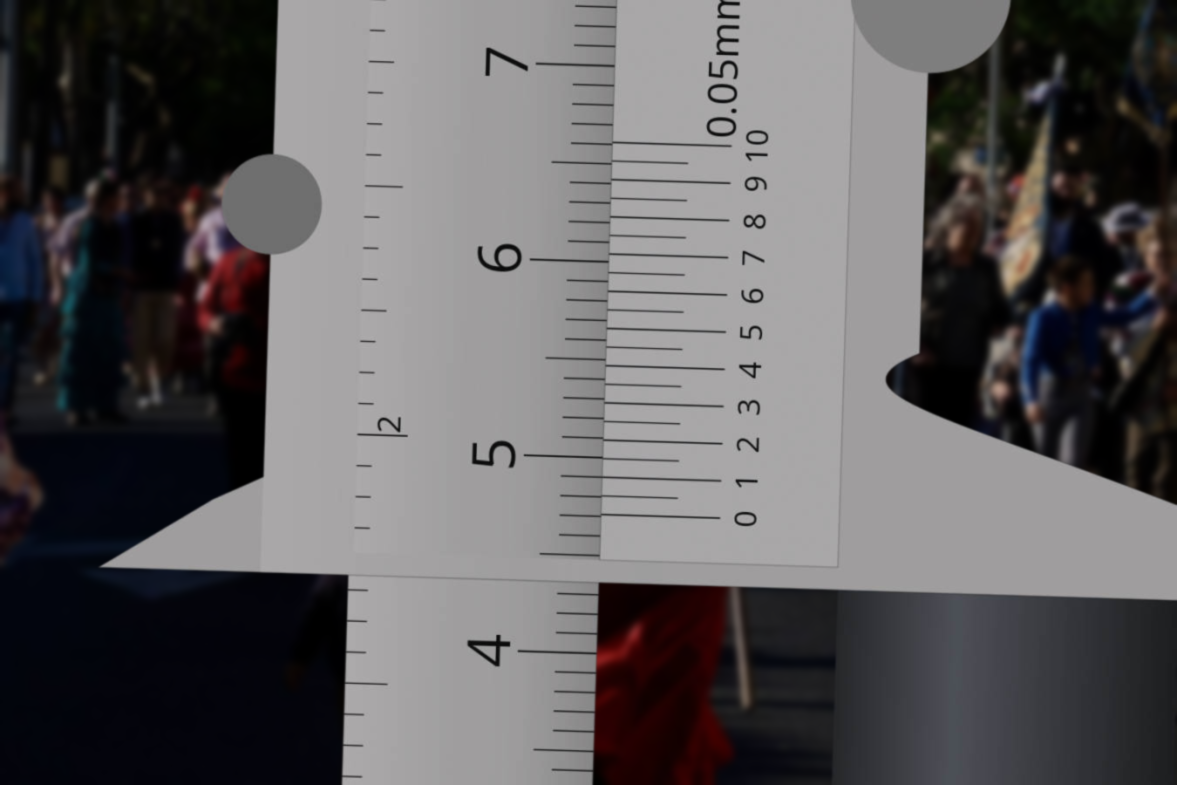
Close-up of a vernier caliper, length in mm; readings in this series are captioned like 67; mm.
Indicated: 47.1; mm
